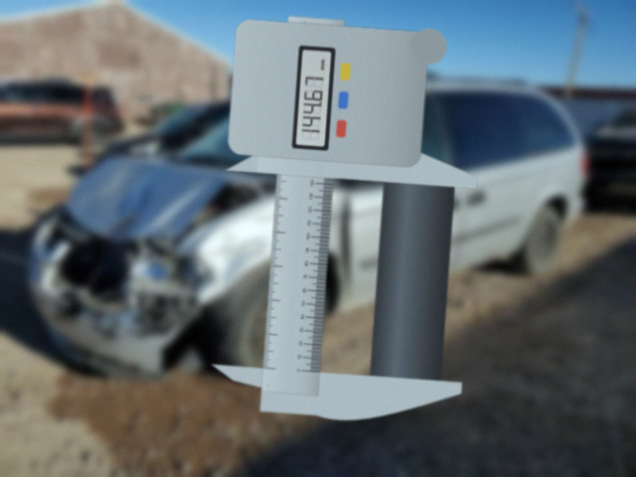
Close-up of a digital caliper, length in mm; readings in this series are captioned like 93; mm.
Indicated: 144.67; mm
